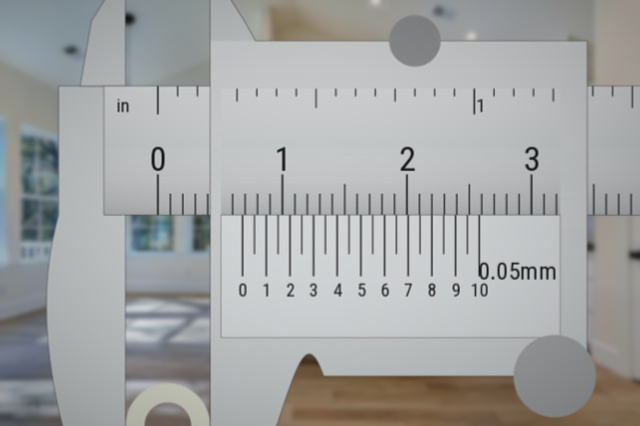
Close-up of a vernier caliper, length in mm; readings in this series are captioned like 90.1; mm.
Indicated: 6.8; mm
